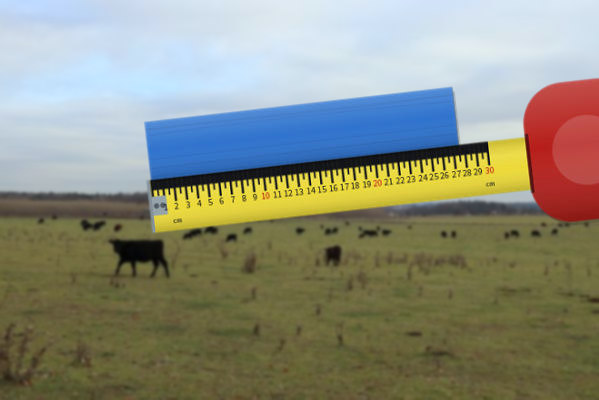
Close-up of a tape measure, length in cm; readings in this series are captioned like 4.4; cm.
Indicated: 27.5; cm
